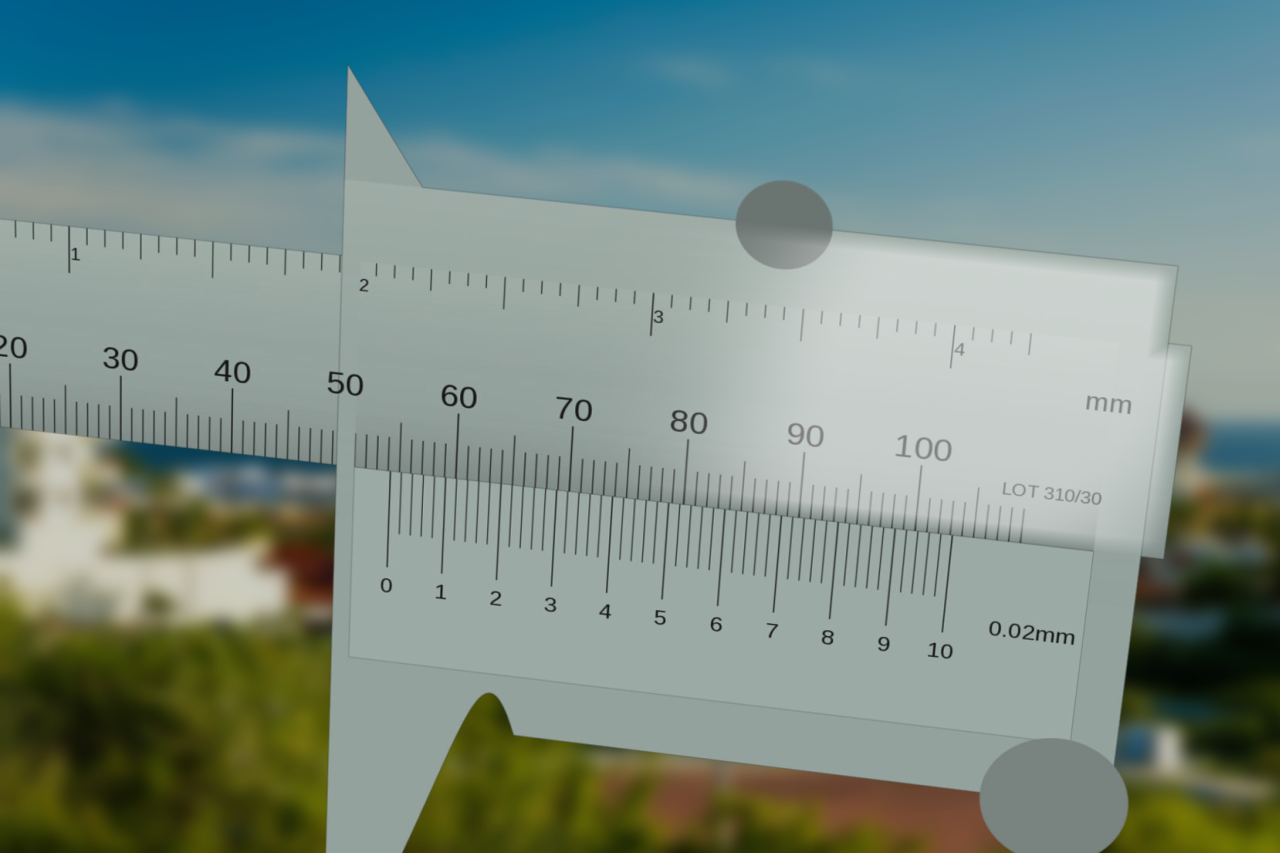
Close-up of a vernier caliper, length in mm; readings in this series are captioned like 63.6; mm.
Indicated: 54.2; mm
